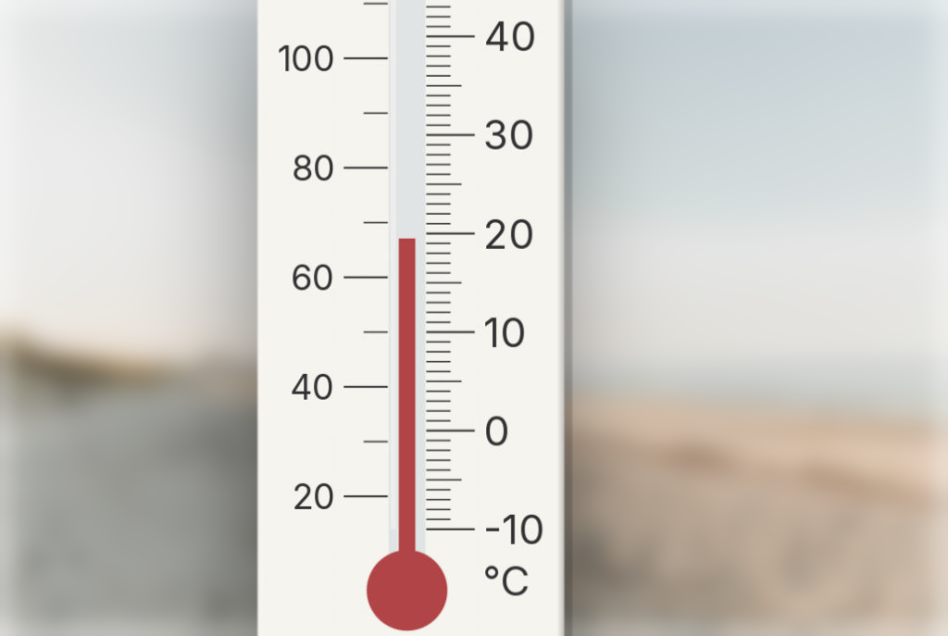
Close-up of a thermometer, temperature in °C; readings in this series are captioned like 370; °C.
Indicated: 19.5; °C
